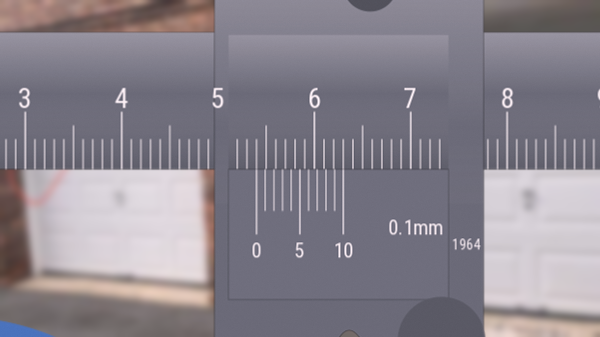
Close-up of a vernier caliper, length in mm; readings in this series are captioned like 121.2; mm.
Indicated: 54.0; mm
